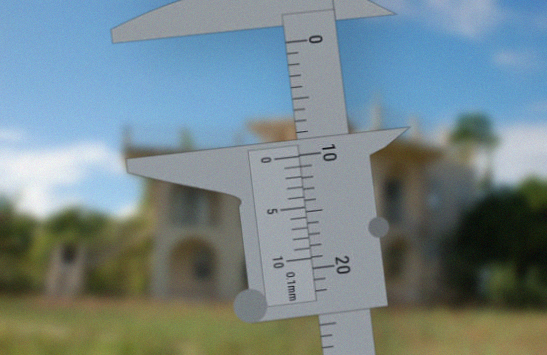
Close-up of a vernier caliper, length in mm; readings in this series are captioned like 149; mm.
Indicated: 10.1; mm
